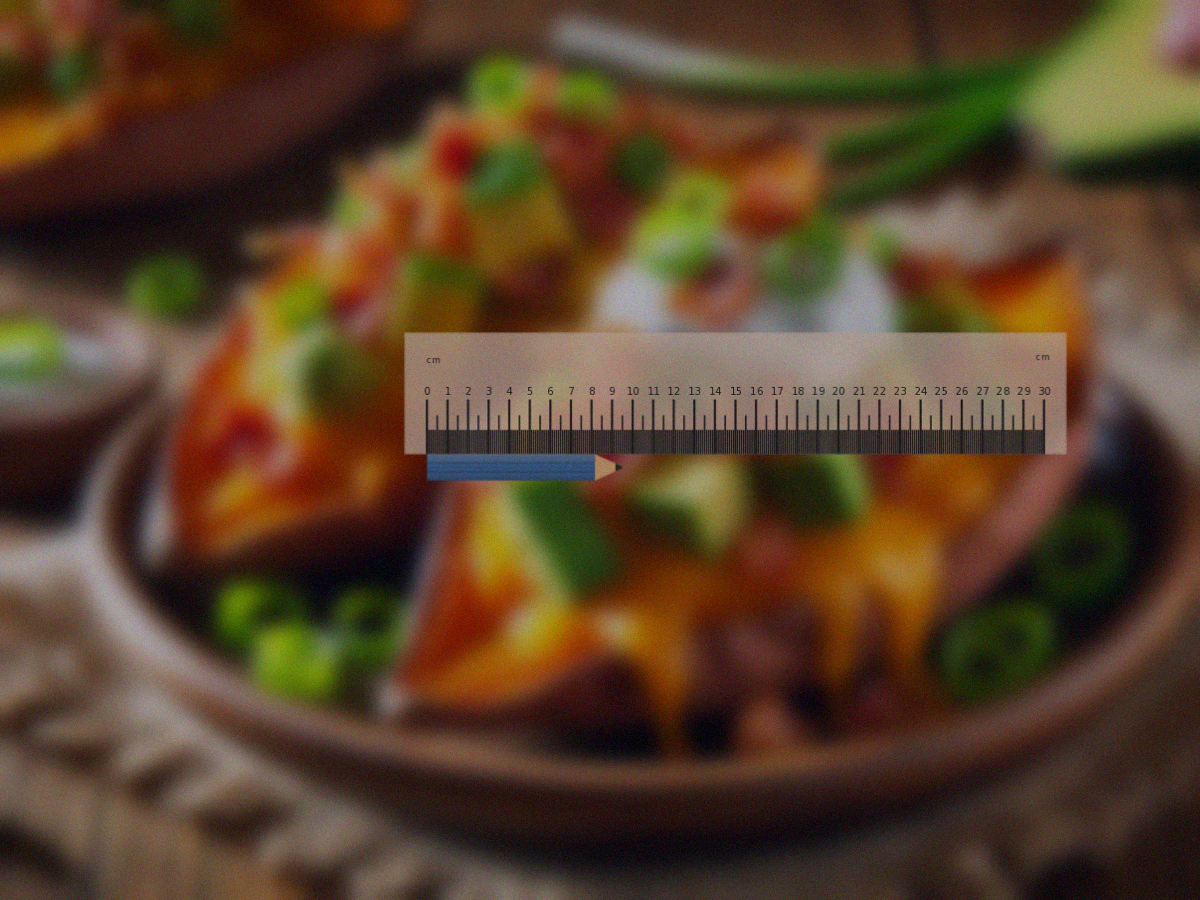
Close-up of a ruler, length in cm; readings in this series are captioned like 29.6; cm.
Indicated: 9.5; cm
